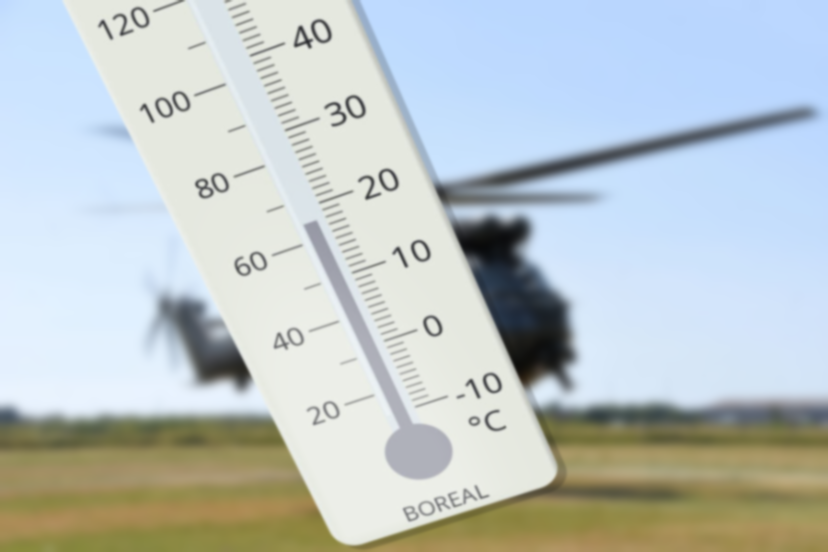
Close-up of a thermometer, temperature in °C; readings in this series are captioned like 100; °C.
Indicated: 18; °C
